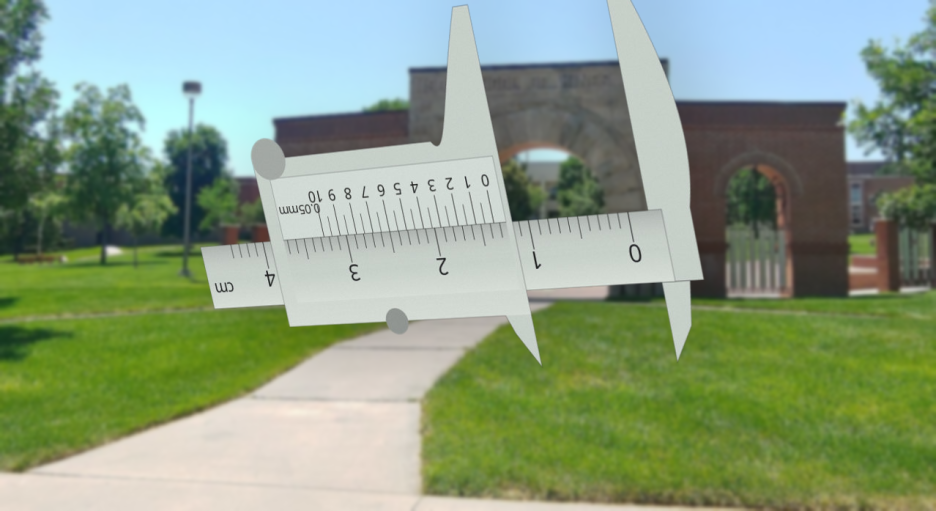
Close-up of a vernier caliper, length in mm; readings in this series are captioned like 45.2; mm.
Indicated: 13.6; mm
